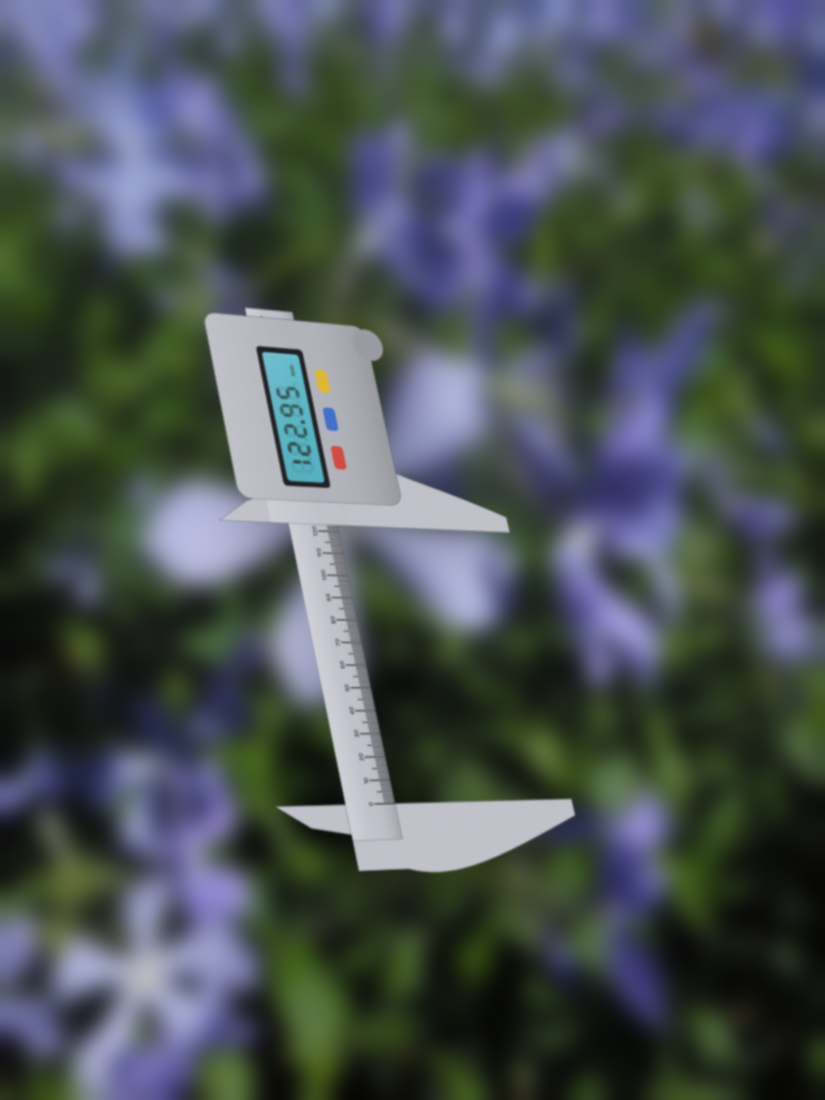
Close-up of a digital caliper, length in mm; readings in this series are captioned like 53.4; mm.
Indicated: 122.95; mm
